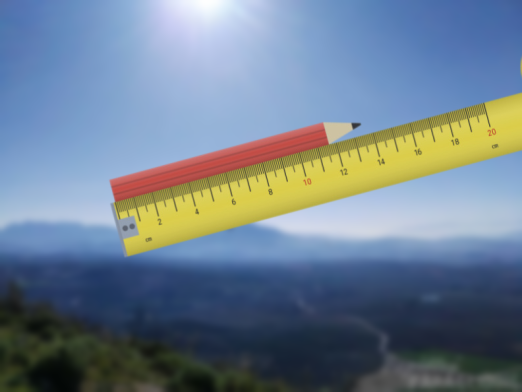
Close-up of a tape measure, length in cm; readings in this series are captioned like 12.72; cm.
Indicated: 13.5; cm
